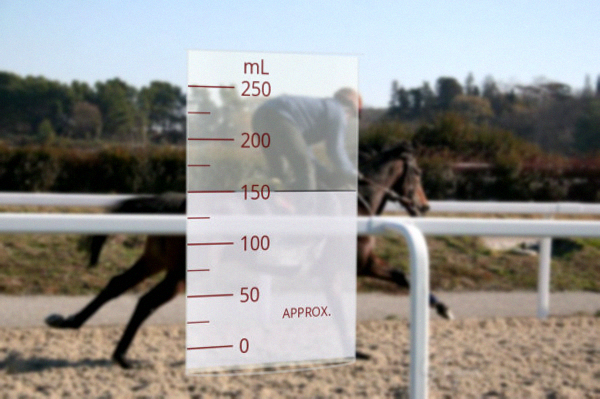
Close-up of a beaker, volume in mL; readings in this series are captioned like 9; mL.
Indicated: 150; mL
